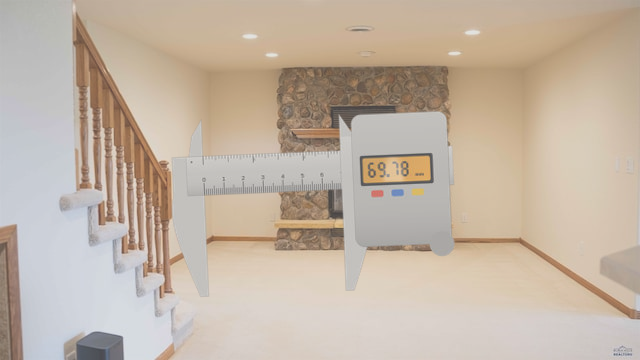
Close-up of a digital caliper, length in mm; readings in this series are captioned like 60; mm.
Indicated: 69.78; mm
